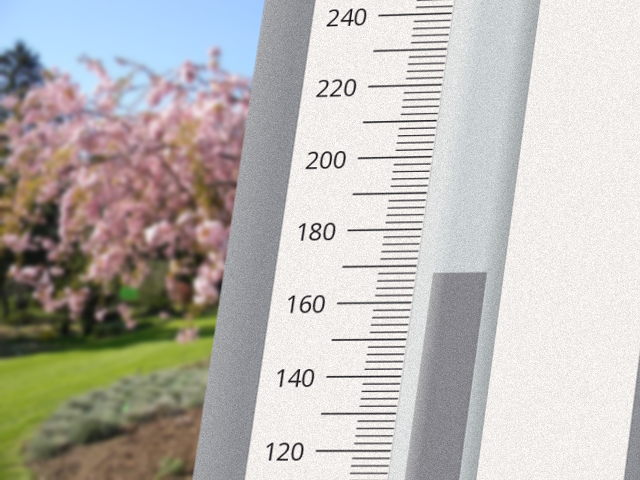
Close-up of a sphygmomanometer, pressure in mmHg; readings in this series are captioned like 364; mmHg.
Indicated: 168; mmHg
